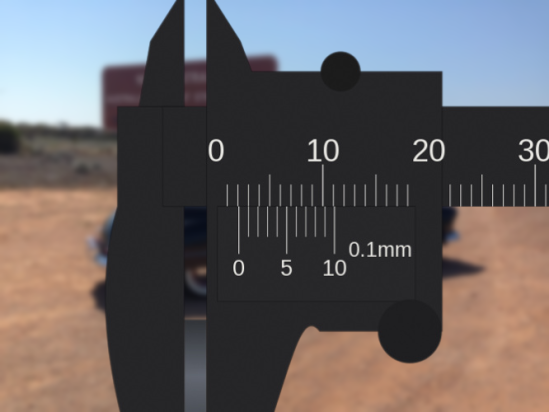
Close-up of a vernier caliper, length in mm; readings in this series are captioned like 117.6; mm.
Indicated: 2.1; mm
